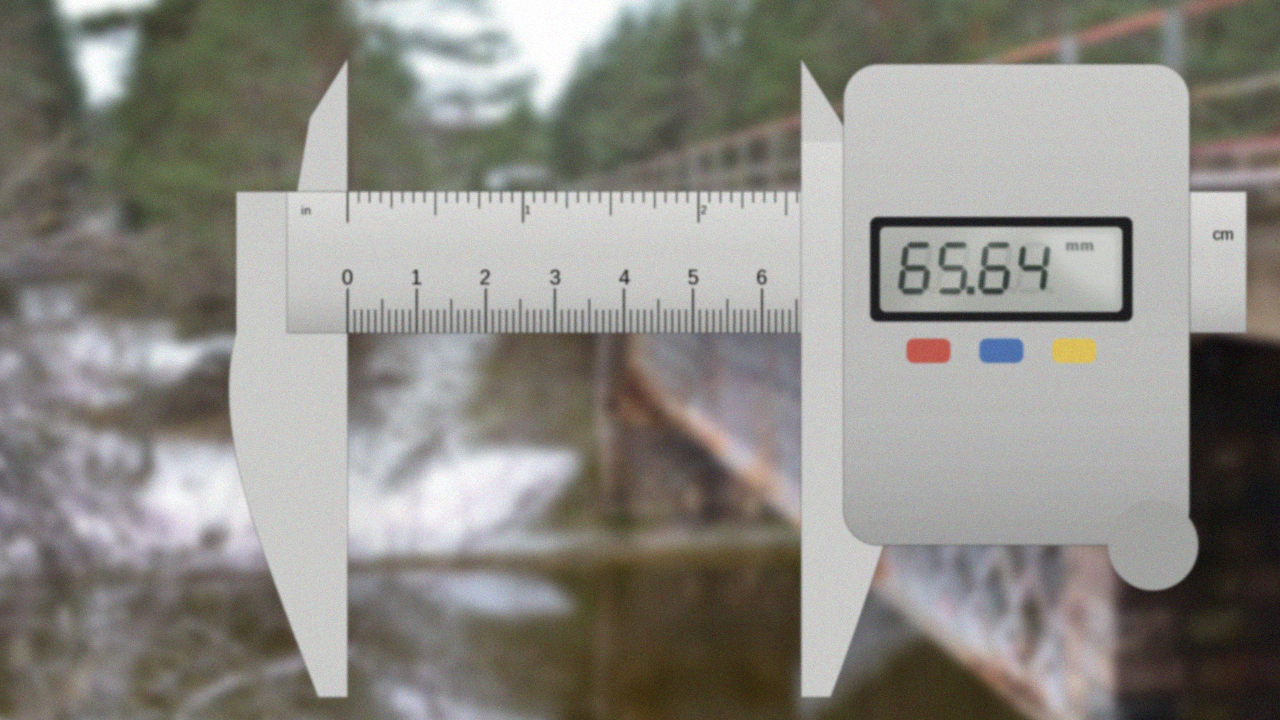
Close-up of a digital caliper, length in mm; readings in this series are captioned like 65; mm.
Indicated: 65.64; mm
